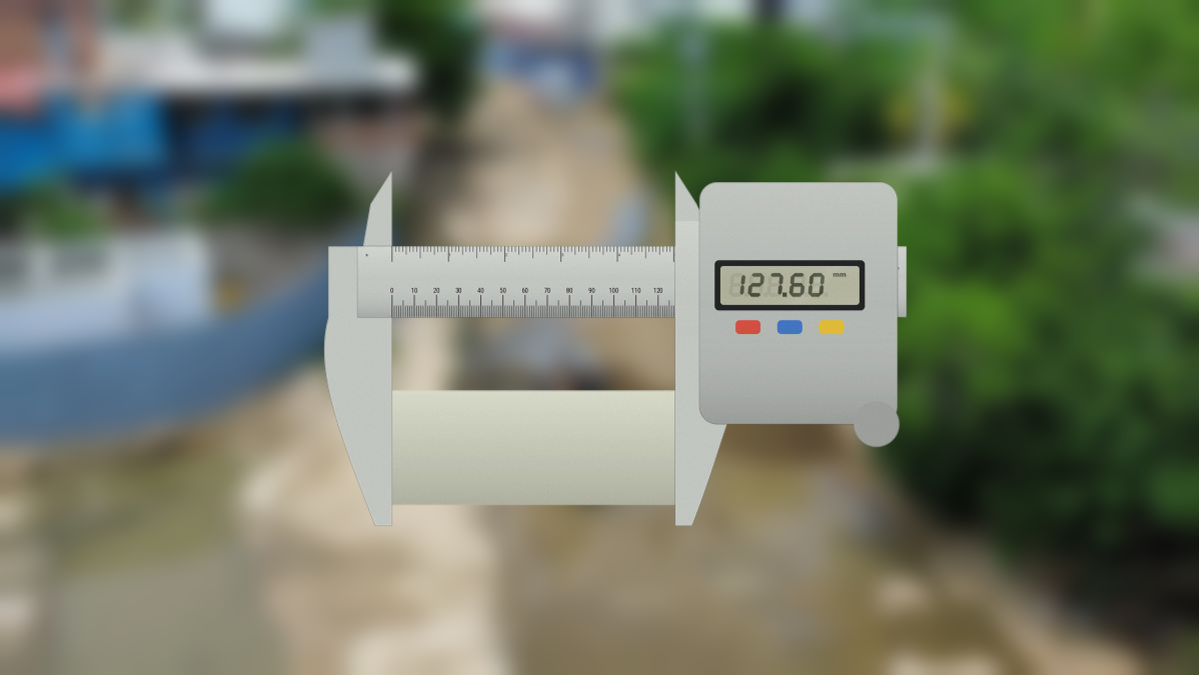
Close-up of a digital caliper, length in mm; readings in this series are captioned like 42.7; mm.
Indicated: 127.60; mm
